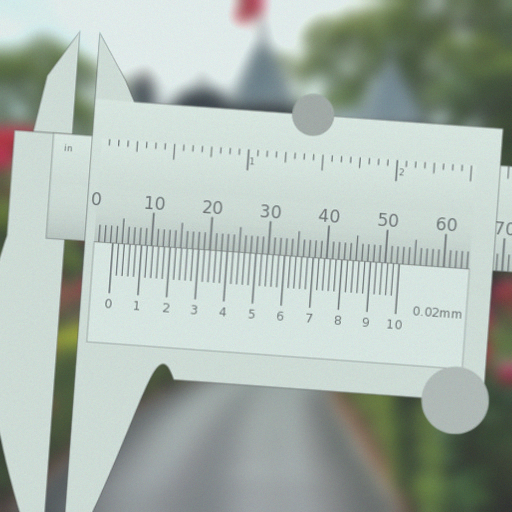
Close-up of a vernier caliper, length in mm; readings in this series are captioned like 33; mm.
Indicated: 3.4; mm
